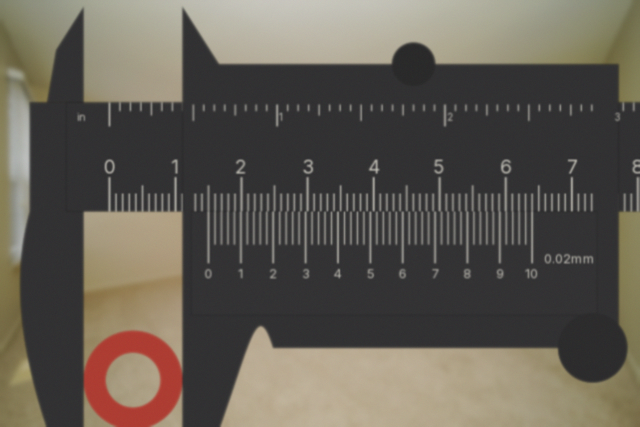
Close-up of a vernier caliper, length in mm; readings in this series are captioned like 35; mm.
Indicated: 15.0; mm
